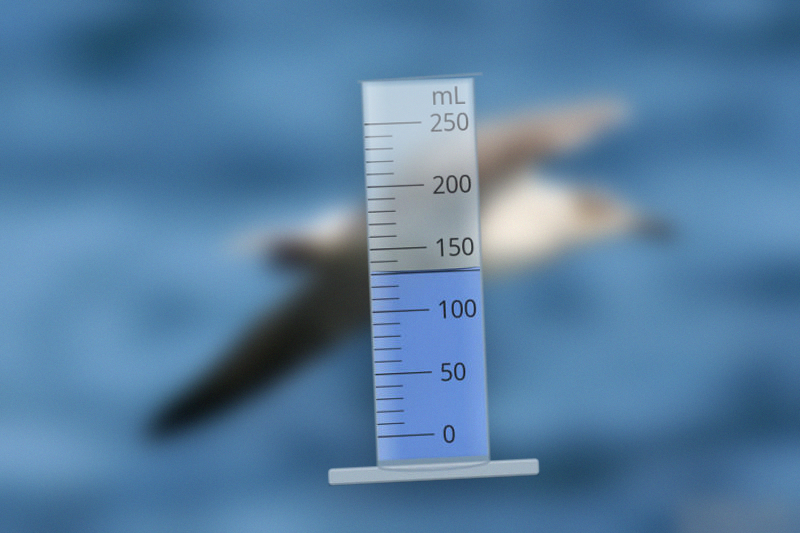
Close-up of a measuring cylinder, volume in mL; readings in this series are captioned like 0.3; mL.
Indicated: 130; mL
